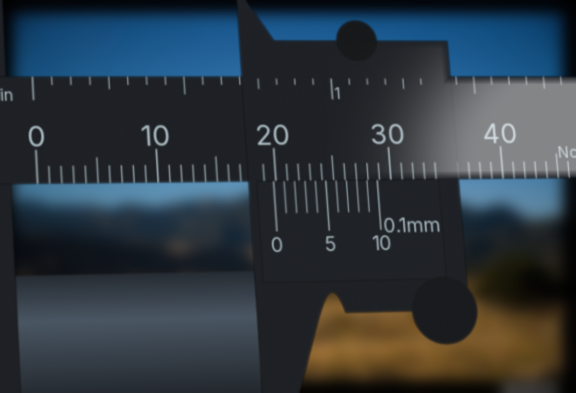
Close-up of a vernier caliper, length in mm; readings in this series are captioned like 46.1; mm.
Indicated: 19.8; mm
